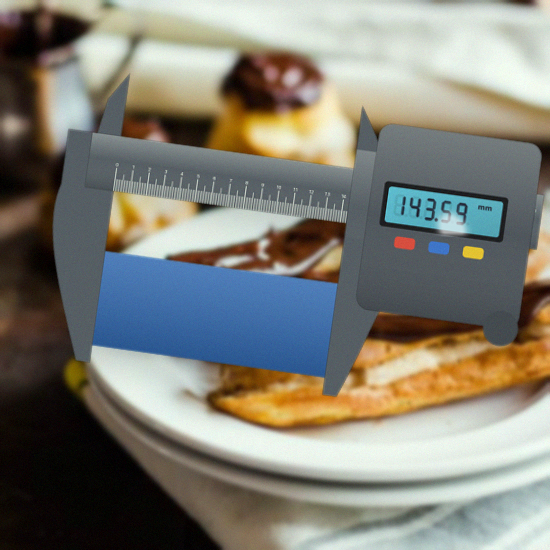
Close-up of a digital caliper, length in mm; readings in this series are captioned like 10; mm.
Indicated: 143.59; mm
